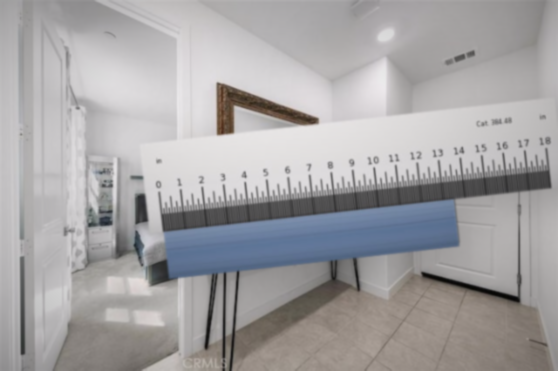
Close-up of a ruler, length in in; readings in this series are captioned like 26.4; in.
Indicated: 13.5; in
